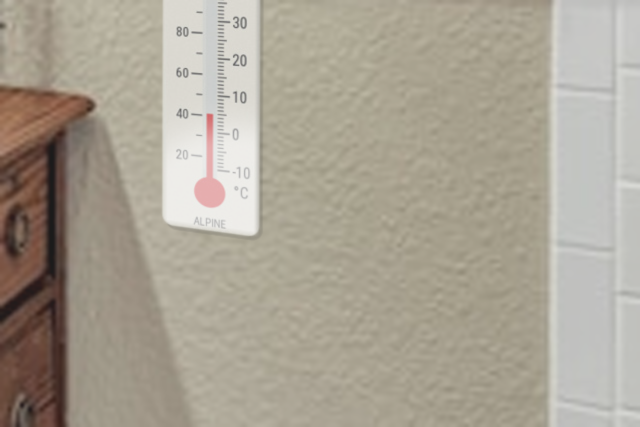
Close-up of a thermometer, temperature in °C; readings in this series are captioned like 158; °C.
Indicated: 5; °C
